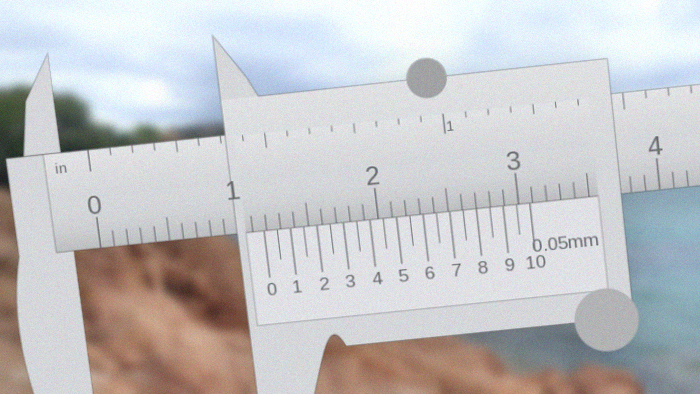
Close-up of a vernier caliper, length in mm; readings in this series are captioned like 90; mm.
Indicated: 11.8; mm
